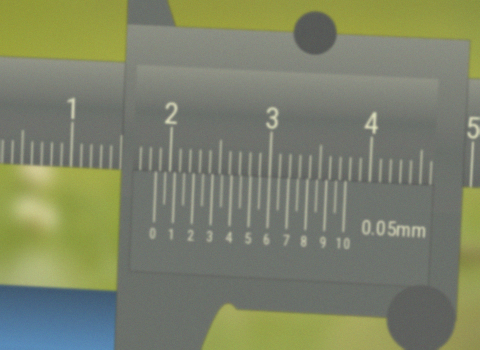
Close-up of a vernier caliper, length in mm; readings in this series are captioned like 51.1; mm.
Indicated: 18.6; mm
